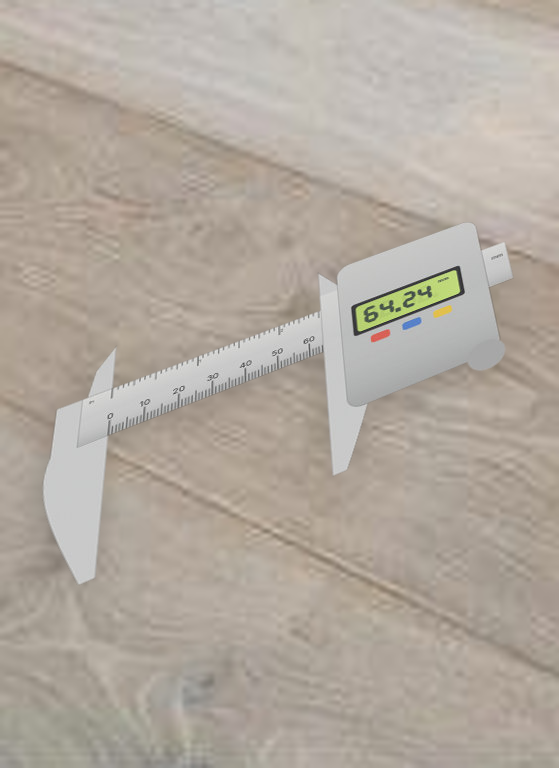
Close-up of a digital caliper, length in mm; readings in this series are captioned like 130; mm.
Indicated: 64.24; mm
